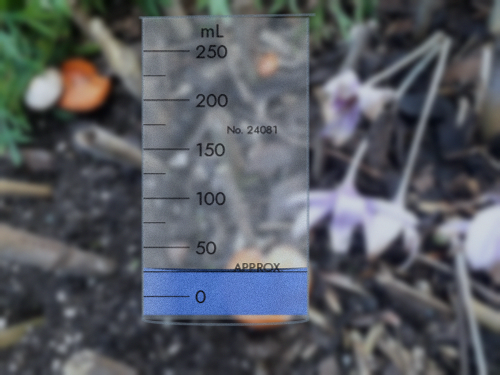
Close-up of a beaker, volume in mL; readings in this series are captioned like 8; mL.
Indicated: 25; mL
